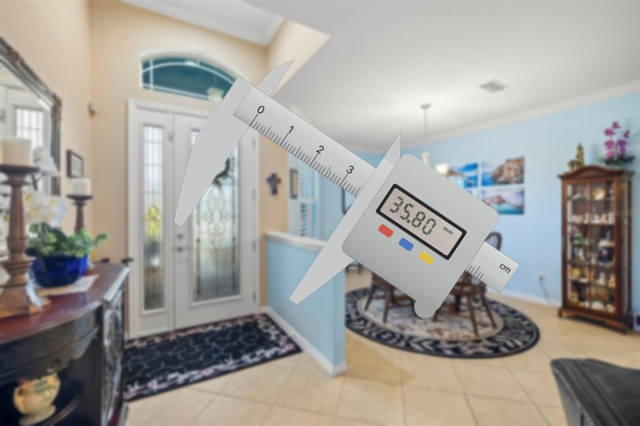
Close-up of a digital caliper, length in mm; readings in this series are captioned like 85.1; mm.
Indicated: 35.80; mm
